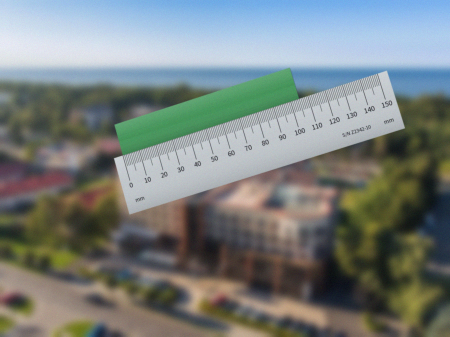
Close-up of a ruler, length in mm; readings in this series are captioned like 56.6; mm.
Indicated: 105; mm
